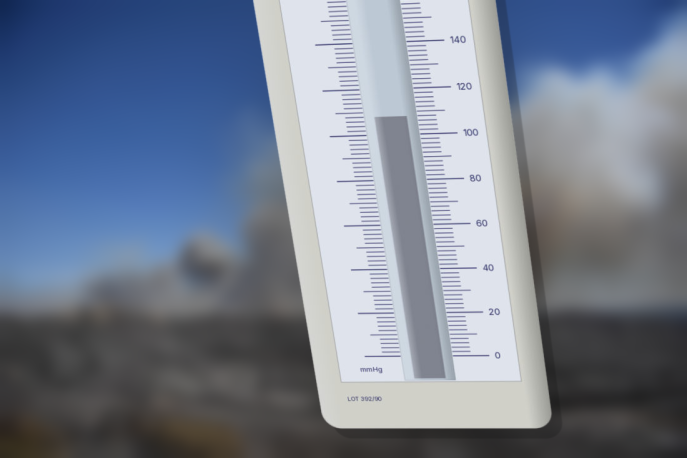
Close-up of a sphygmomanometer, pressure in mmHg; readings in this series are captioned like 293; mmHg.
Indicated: 108; mmHg
